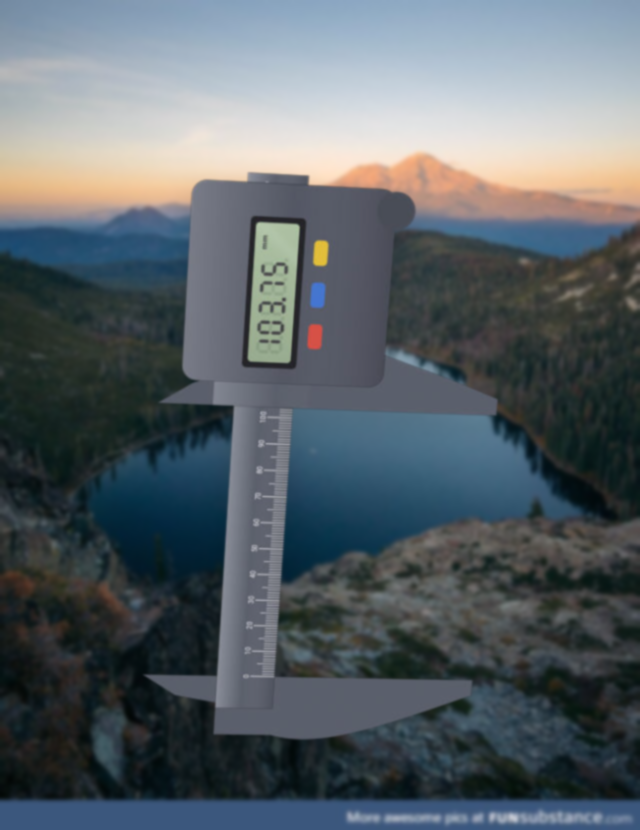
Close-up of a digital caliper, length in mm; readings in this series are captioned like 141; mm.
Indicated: 103.75; mm
